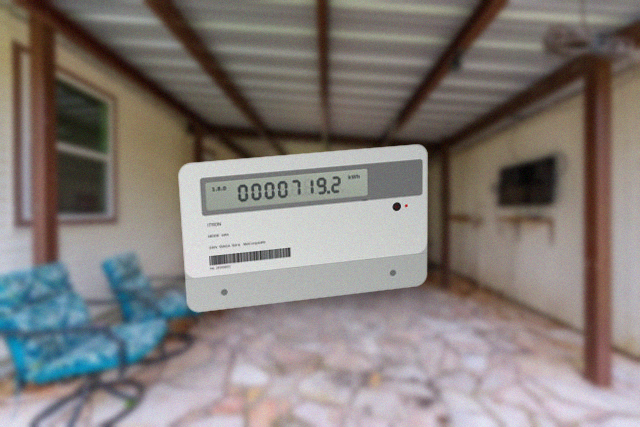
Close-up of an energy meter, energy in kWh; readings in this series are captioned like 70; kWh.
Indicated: 719.2; kWh
